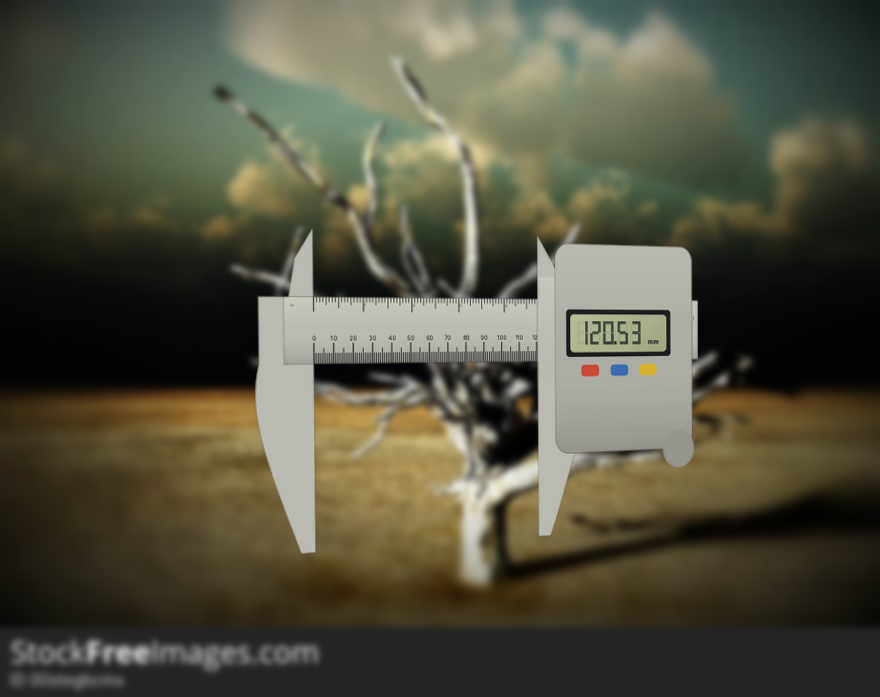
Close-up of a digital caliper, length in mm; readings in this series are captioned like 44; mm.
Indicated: 120.53; mm
